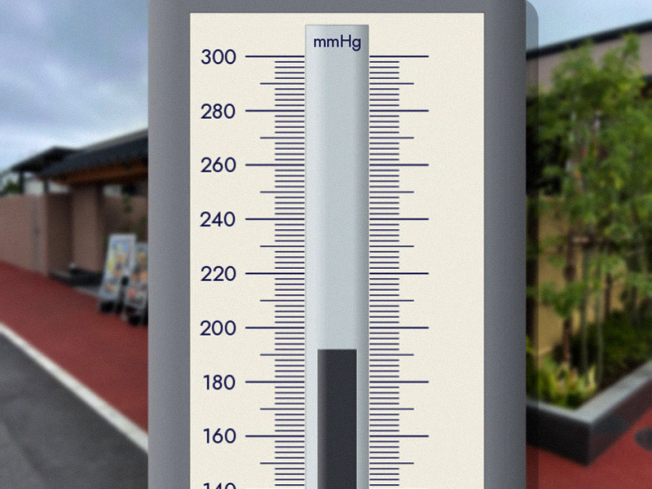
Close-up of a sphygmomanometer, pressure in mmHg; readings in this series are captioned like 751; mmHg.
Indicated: 192; mmHg
